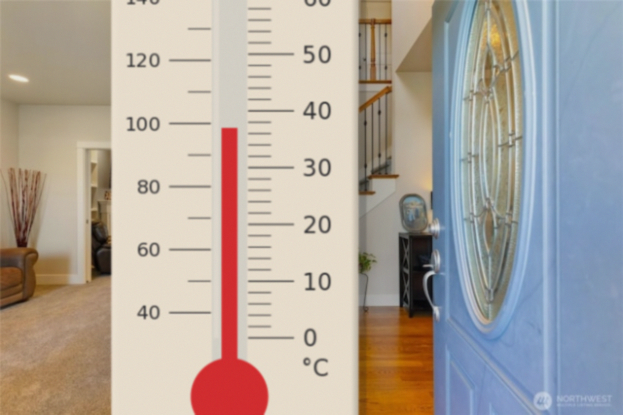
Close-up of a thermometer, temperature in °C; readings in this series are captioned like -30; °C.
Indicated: 37; °C
